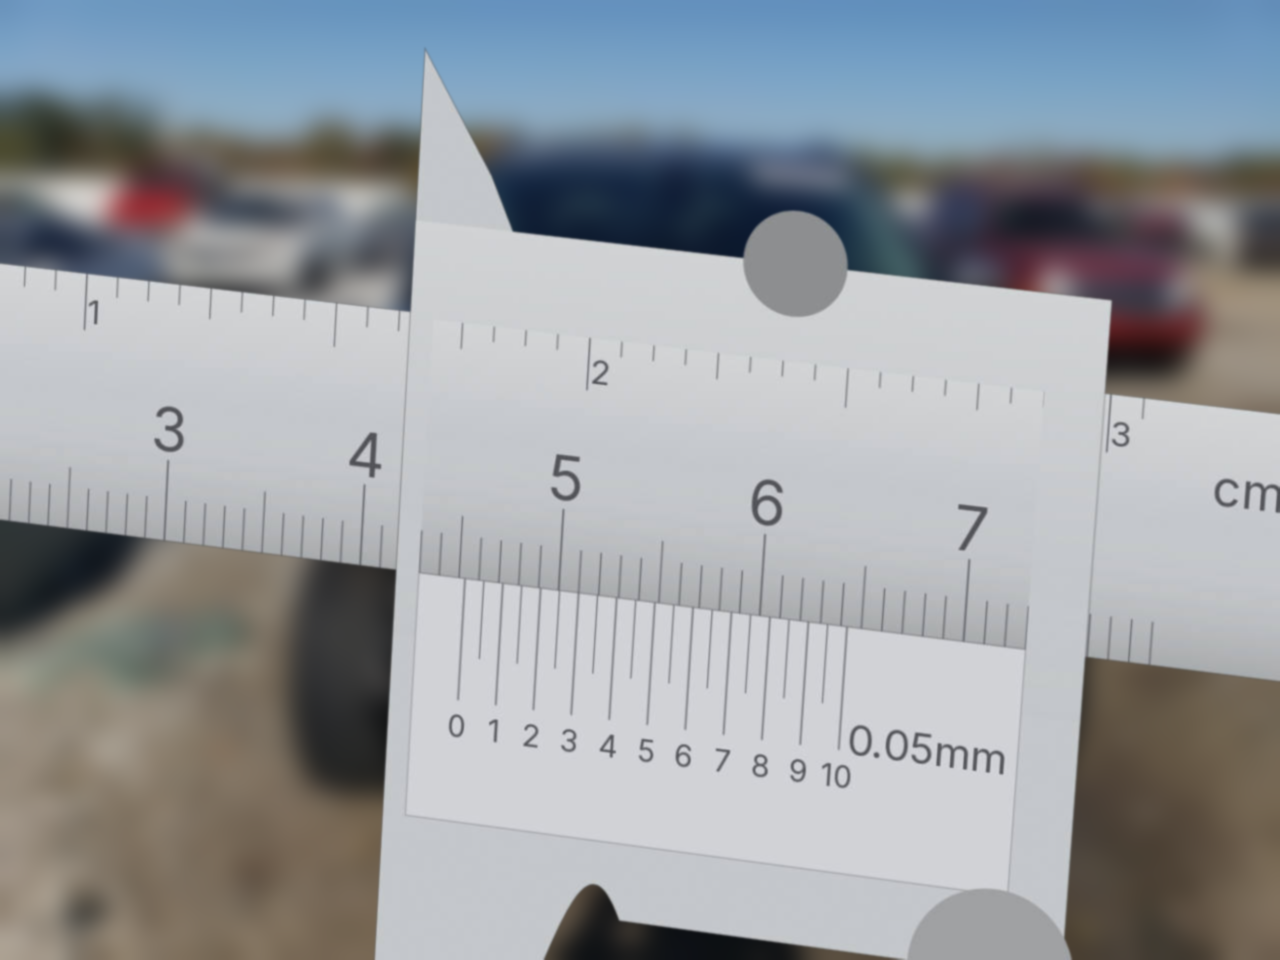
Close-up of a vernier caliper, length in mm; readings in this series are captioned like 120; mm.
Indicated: 45.3; mm
